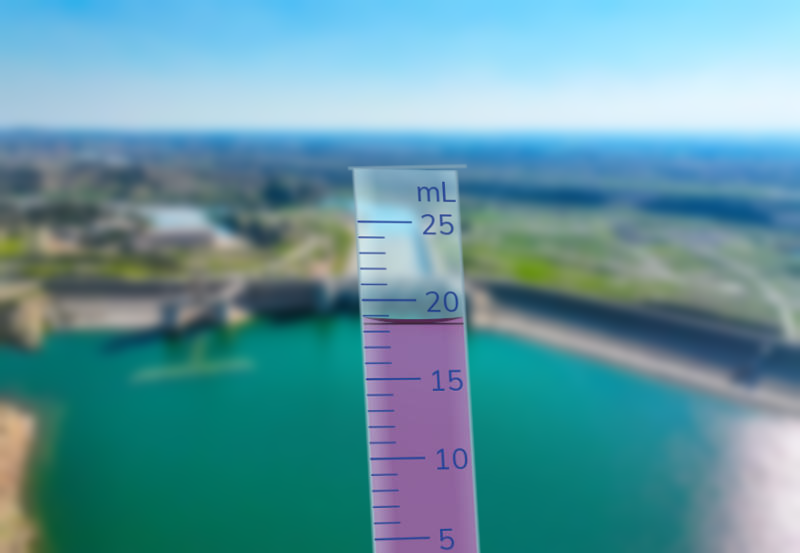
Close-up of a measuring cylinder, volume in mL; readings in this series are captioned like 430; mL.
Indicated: 18.5; mL
